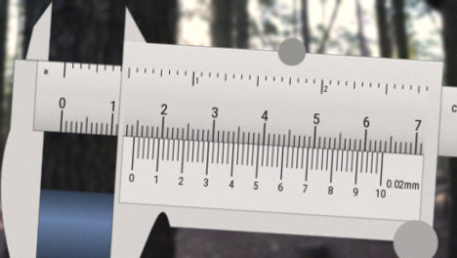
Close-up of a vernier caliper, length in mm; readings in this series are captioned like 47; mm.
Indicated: 14.5; mm
